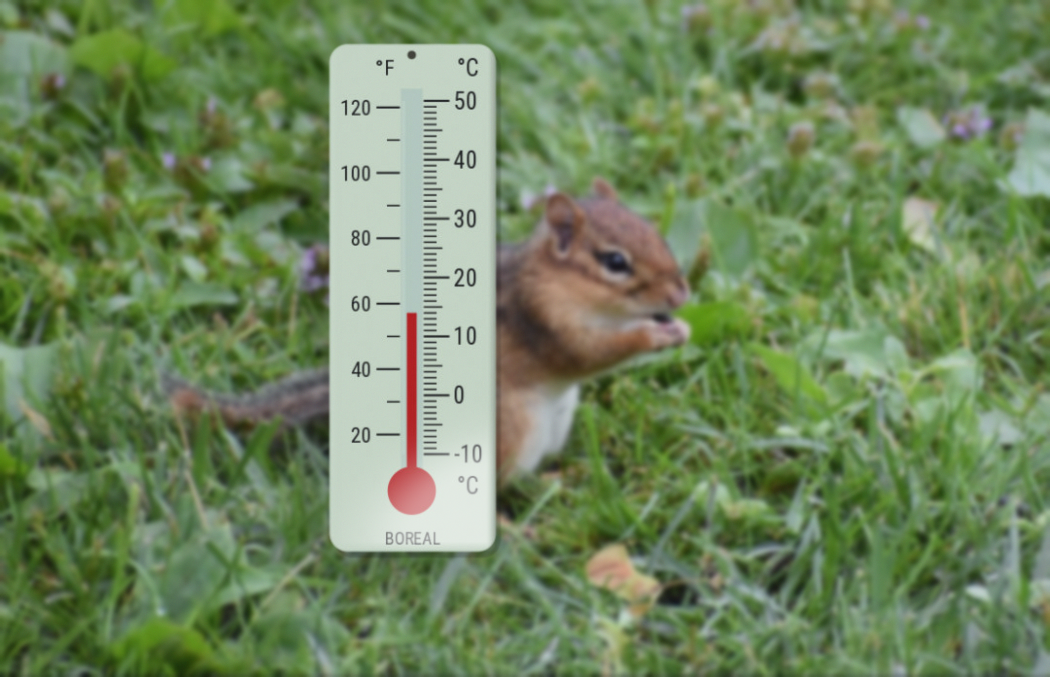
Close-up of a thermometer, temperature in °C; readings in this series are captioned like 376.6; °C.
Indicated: 14; °C
